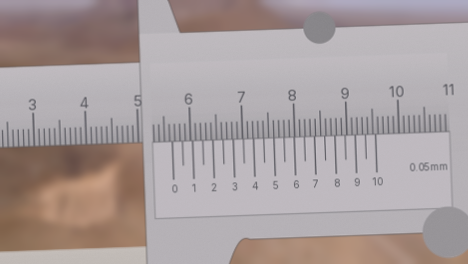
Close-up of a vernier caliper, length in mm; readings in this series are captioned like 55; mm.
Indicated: 56.5; mm
